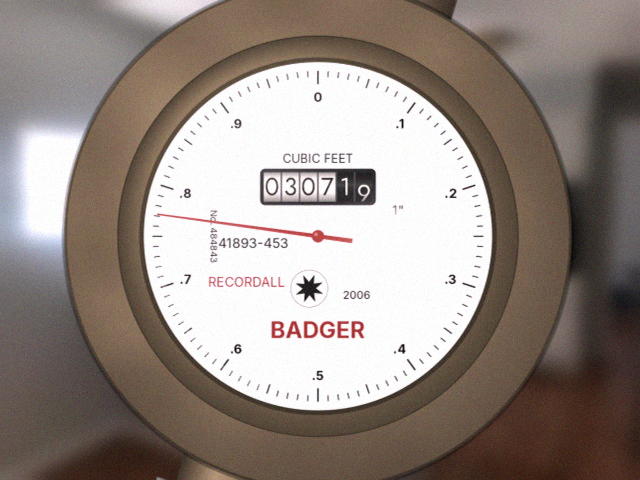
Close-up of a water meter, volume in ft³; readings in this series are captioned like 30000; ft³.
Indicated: 30718.77; ft³
